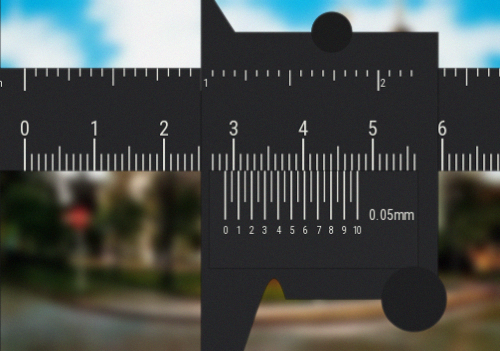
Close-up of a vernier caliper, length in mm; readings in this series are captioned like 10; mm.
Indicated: 28.8; mm
